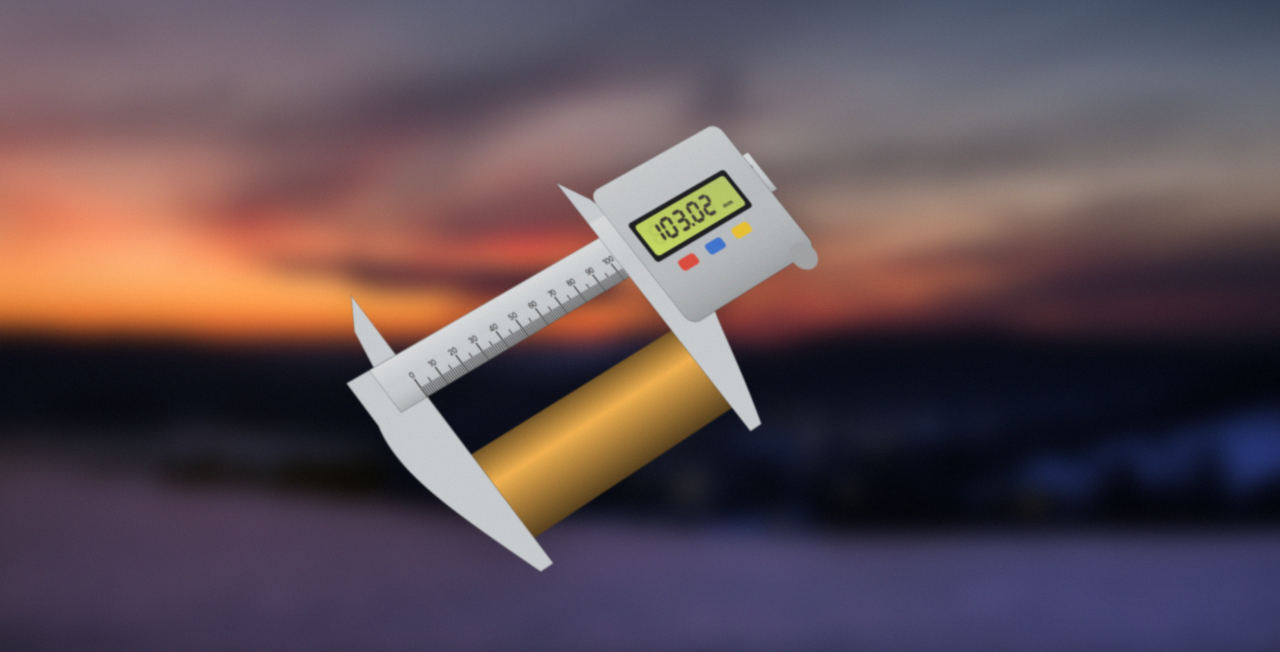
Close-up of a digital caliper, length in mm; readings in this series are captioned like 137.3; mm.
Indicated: 103.02; mm
